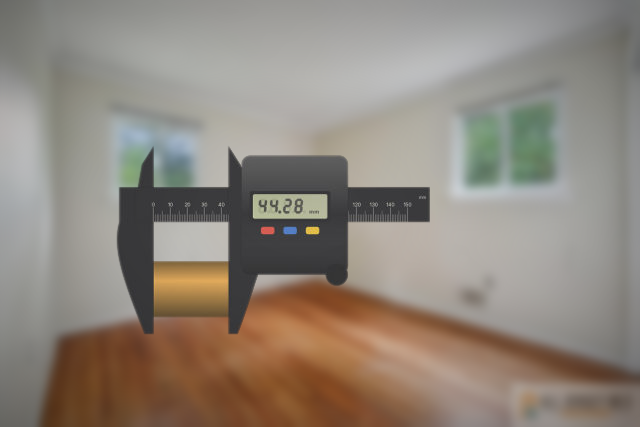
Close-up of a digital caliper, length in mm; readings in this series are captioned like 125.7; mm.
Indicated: 44.28; mm
